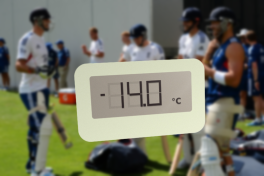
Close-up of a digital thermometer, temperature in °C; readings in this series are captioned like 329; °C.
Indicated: -14.0; °C
